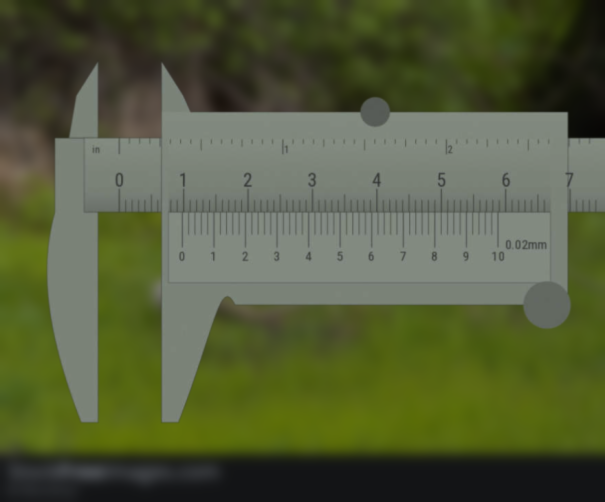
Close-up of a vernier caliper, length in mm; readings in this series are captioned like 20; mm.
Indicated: 9.8; mm
